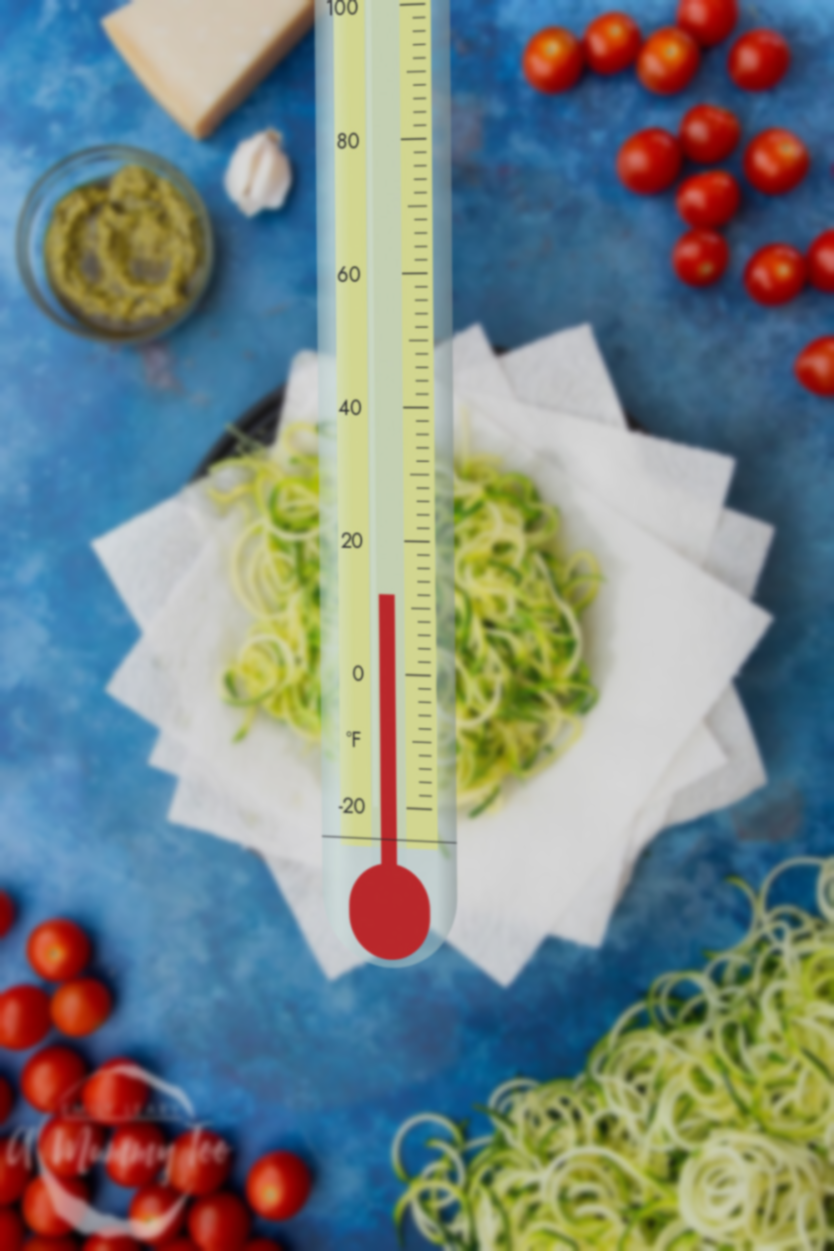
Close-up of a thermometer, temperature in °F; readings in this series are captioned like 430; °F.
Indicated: 12; °F
